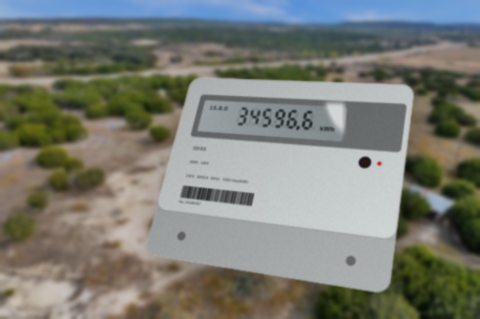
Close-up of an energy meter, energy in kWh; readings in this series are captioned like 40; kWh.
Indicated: 34596.6; kWh
